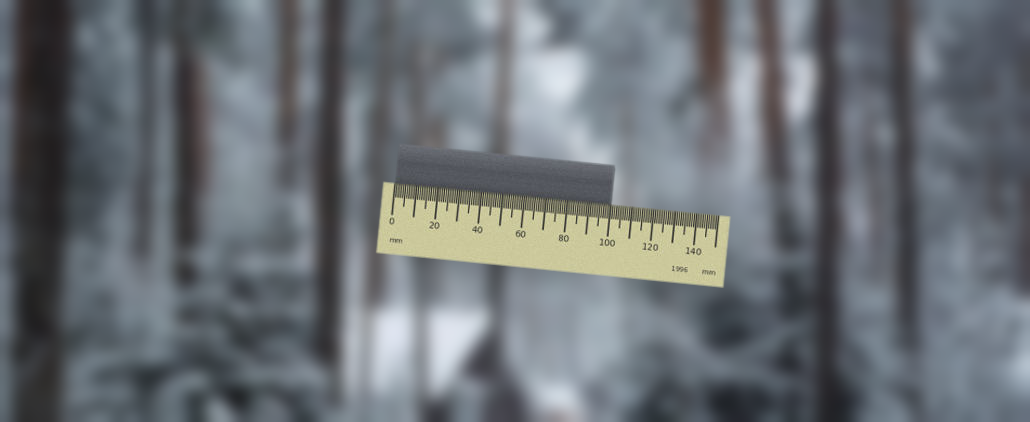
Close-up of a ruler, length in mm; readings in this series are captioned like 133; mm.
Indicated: 100; mm
